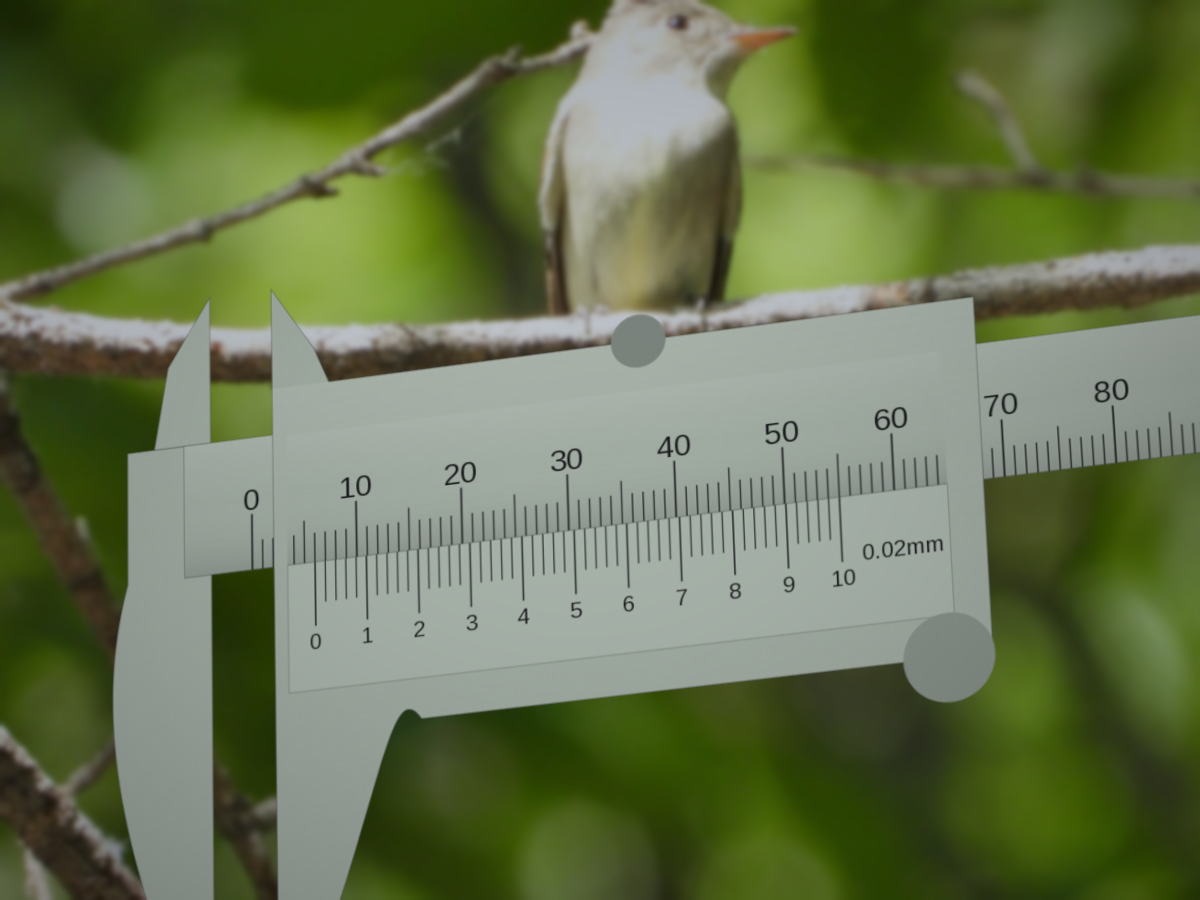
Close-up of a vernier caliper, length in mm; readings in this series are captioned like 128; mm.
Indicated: 6.0; mm
